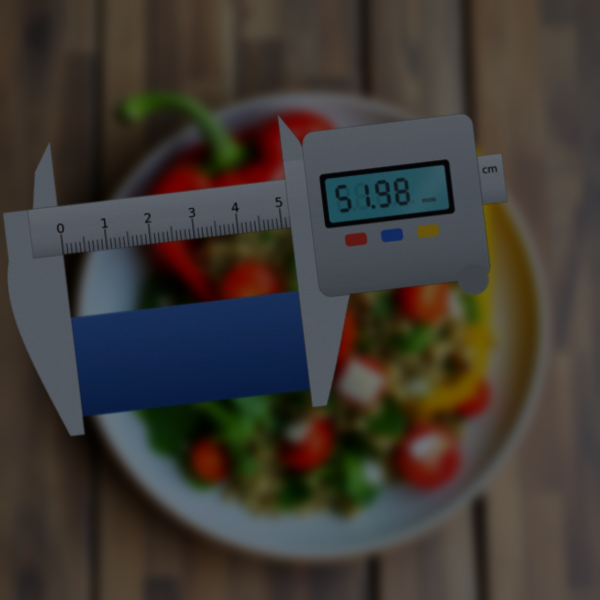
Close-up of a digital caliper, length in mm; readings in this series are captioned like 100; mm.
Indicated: 51.98; mm
